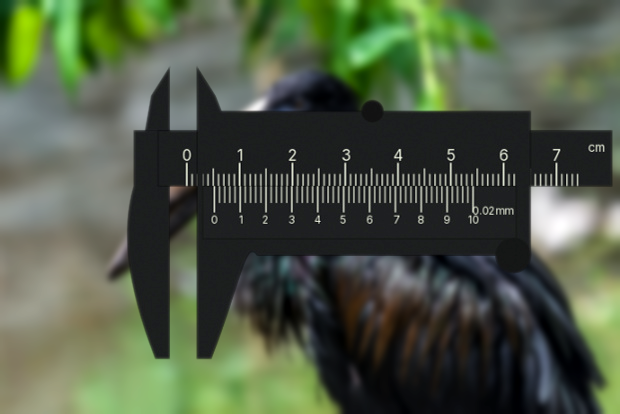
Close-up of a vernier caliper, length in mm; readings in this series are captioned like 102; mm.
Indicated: 5.2; mm
